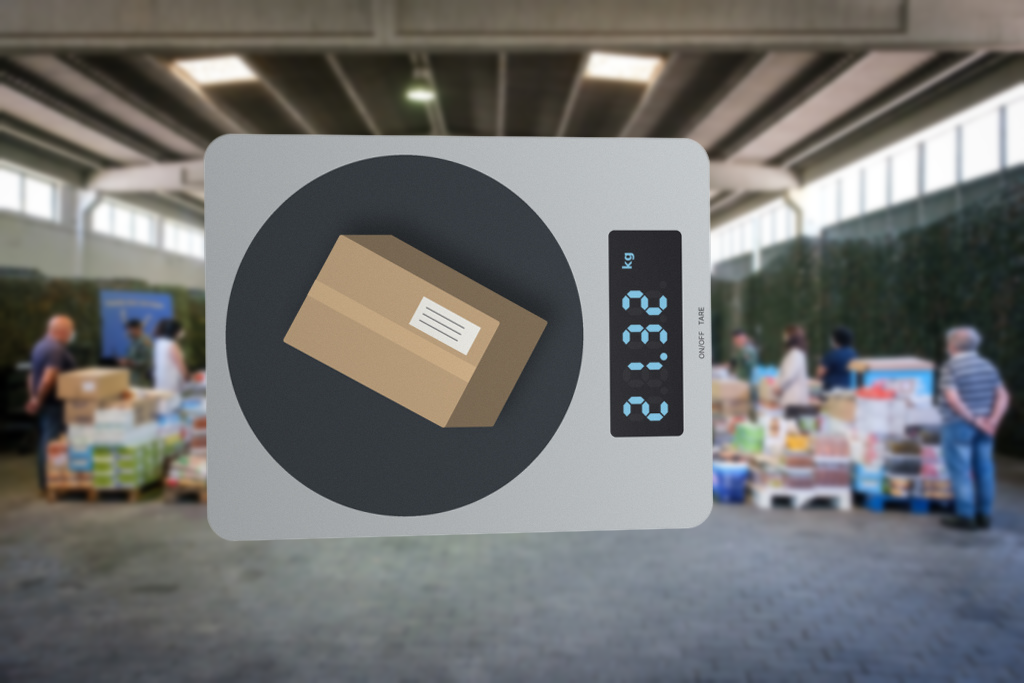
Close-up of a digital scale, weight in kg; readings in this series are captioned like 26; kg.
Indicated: 21.32; kg
